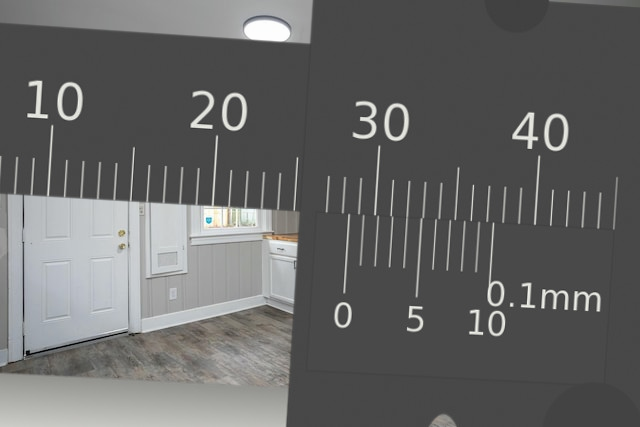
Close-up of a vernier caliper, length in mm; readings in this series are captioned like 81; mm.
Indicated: 28.4; mm
